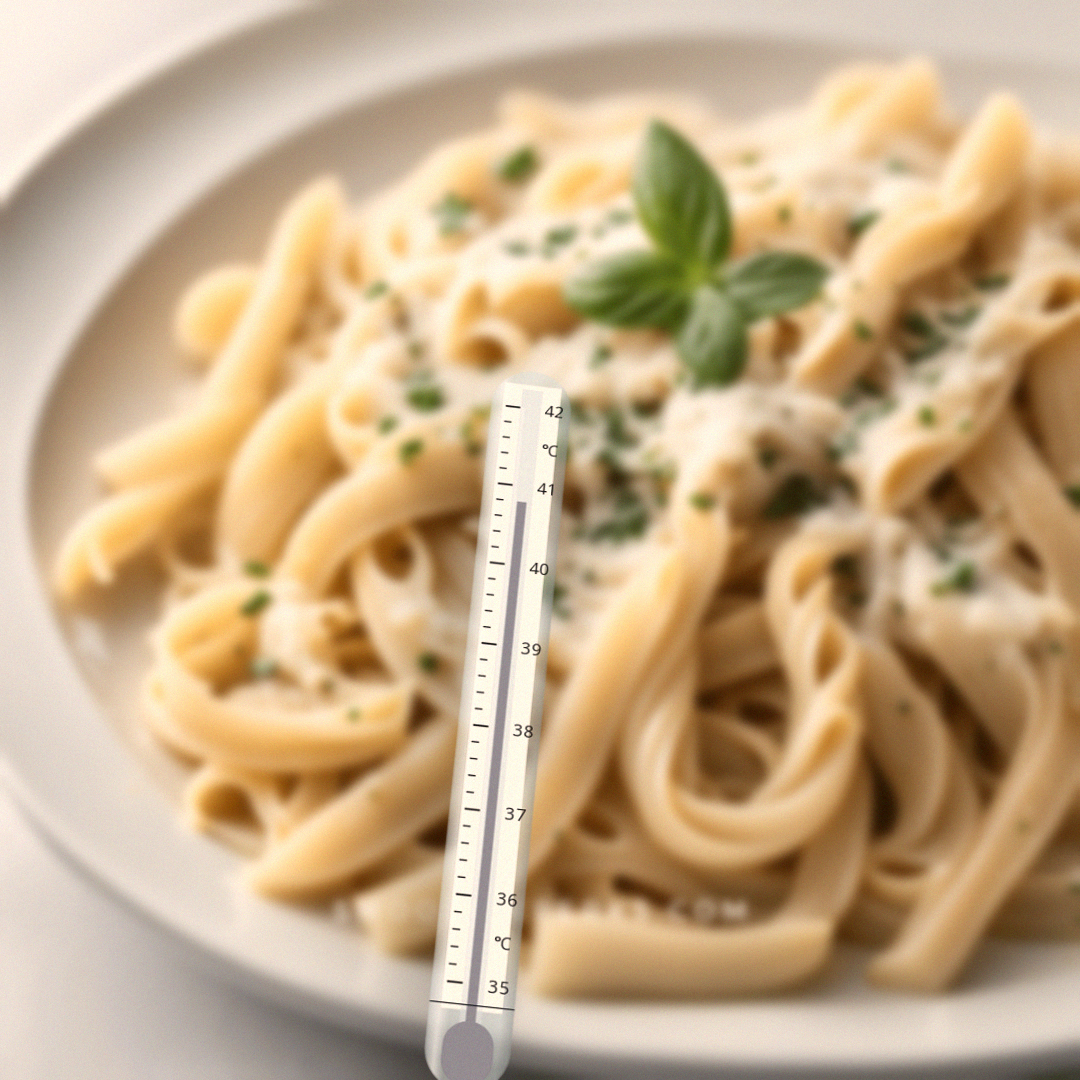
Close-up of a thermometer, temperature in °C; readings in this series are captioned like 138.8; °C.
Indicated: 40.8; °C
